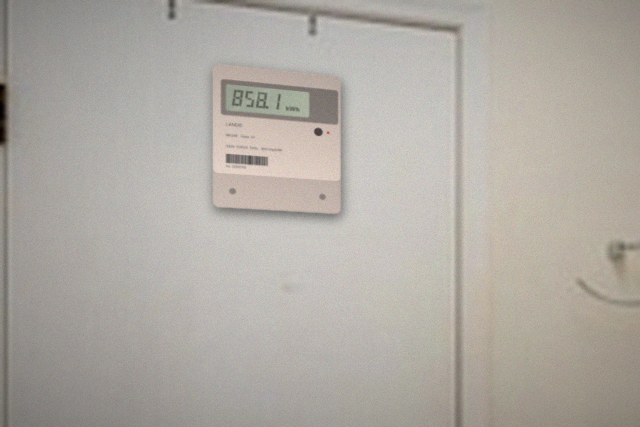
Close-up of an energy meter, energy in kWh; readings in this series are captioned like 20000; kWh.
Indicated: 858.1; kWh
